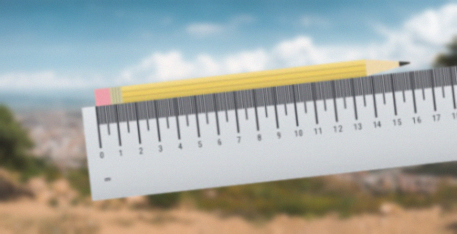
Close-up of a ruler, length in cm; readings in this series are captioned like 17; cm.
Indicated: 16; cm
